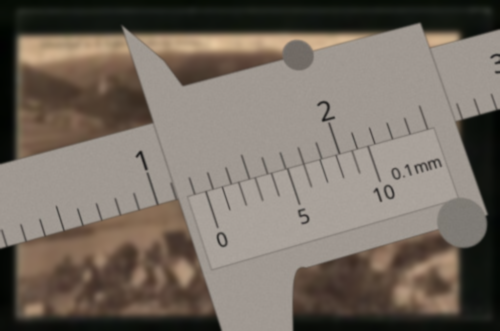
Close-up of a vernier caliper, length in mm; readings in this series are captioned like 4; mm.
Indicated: 12.6; mm
